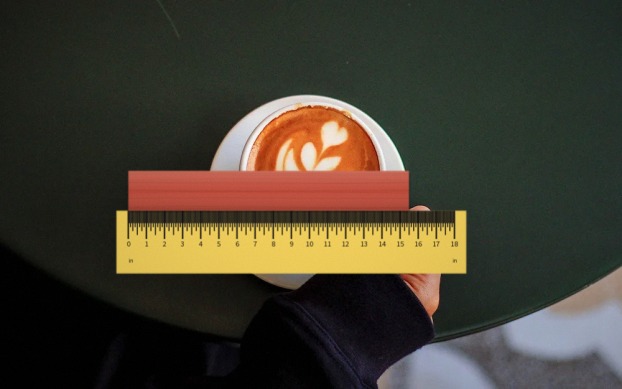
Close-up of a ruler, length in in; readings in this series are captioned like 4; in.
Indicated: 15.5; in
